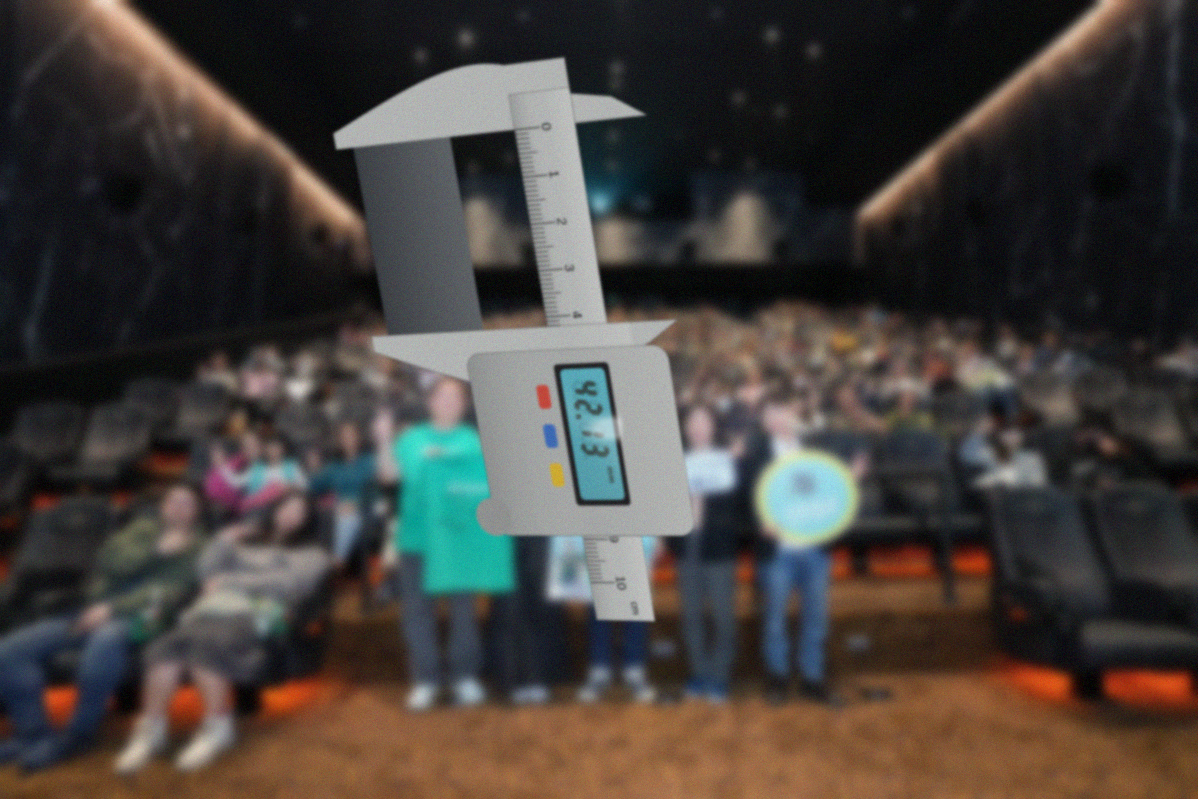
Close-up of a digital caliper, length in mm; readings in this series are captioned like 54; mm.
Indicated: 42.13; mm
